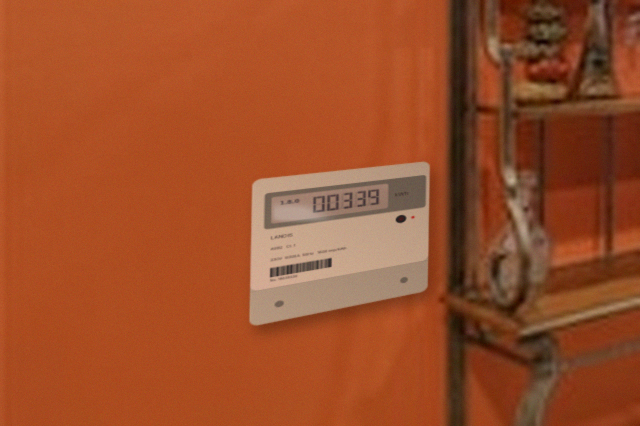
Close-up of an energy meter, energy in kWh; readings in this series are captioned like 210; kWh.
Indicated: 339; kWh
